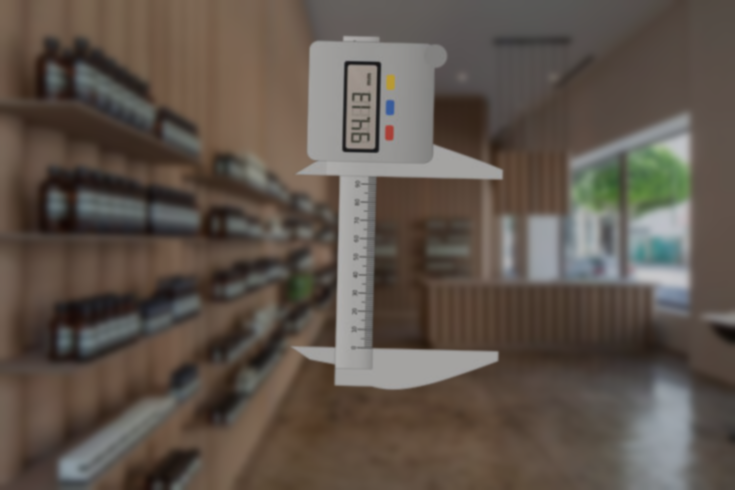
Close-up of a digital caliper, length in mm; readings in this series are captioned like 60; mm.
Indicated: 94.13; mm
